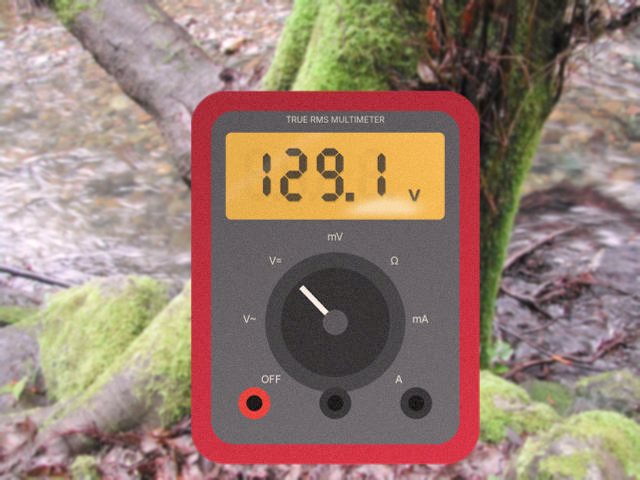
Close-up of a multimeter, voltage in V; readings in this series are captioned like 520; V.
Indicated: 129.1; V
